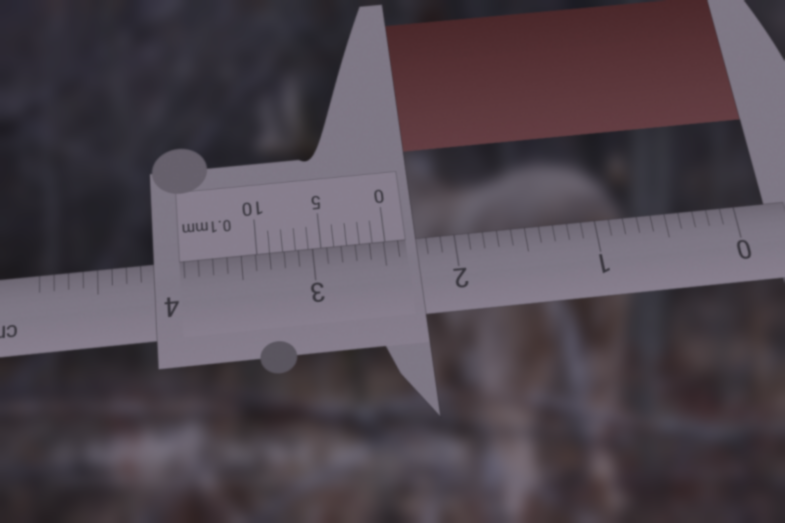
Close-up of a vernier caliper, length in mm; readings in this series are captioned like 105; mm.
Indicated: 24.9; mm
